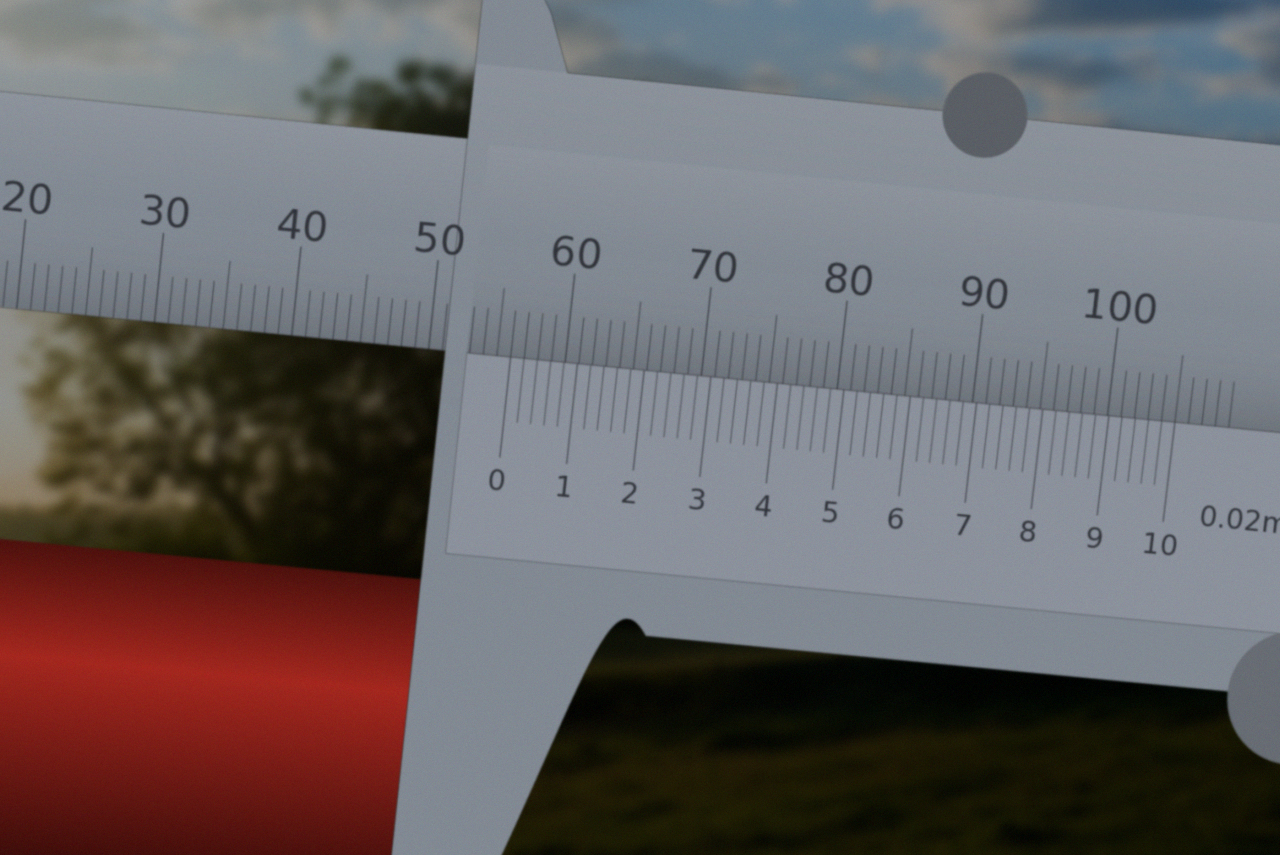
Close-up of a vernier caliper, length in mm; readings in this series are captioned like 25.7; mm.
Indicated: 56.0; mm
